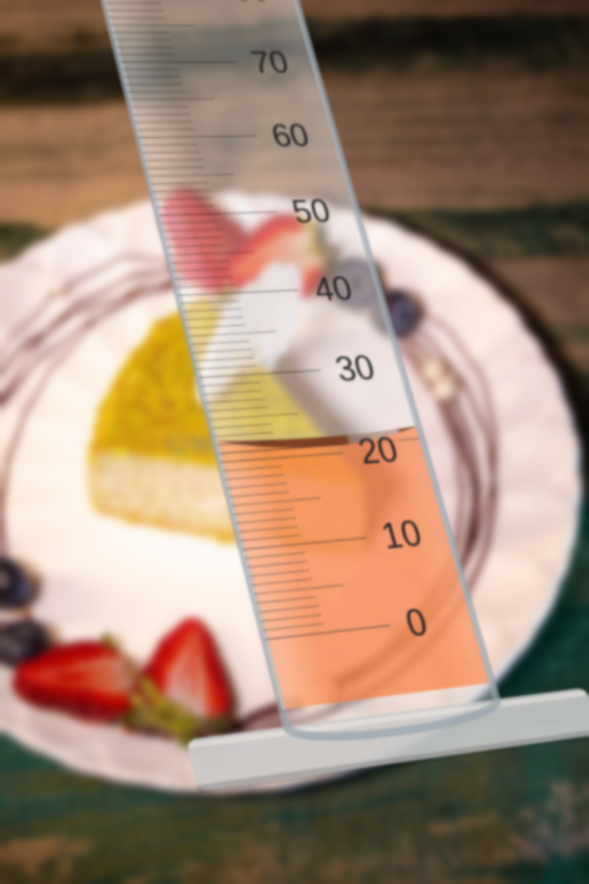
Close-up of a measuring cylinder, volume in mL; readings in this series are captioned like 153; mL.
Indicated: 21; mL
